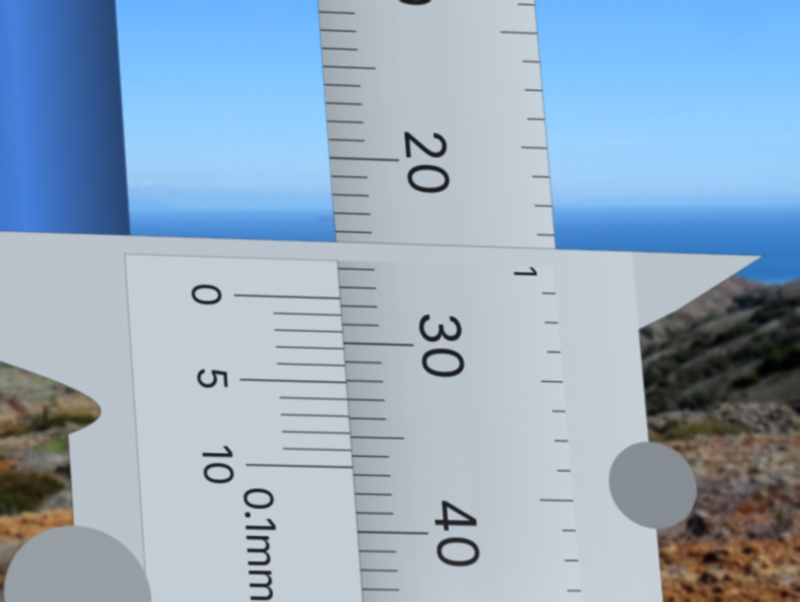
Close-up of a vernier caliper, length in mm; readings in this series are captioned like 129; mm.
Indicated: 27.6; mm
